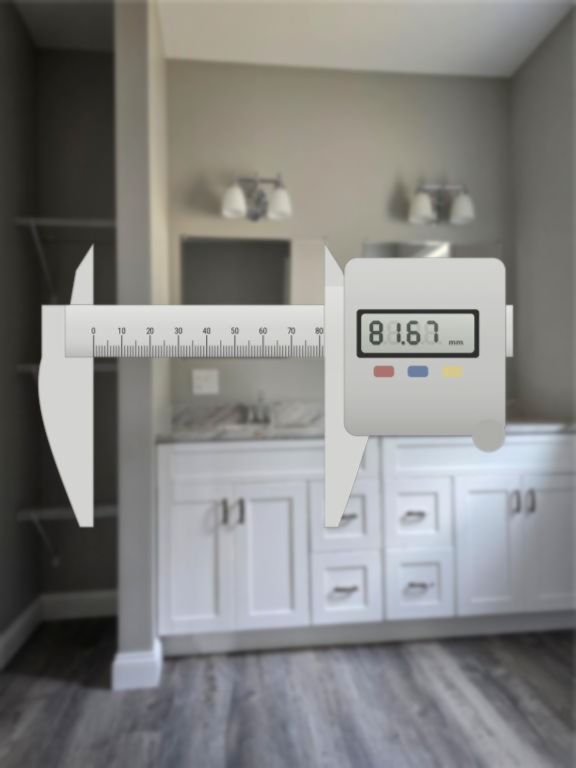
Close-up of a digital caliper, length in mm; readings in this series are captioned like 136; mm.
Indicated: 81.67; mm
